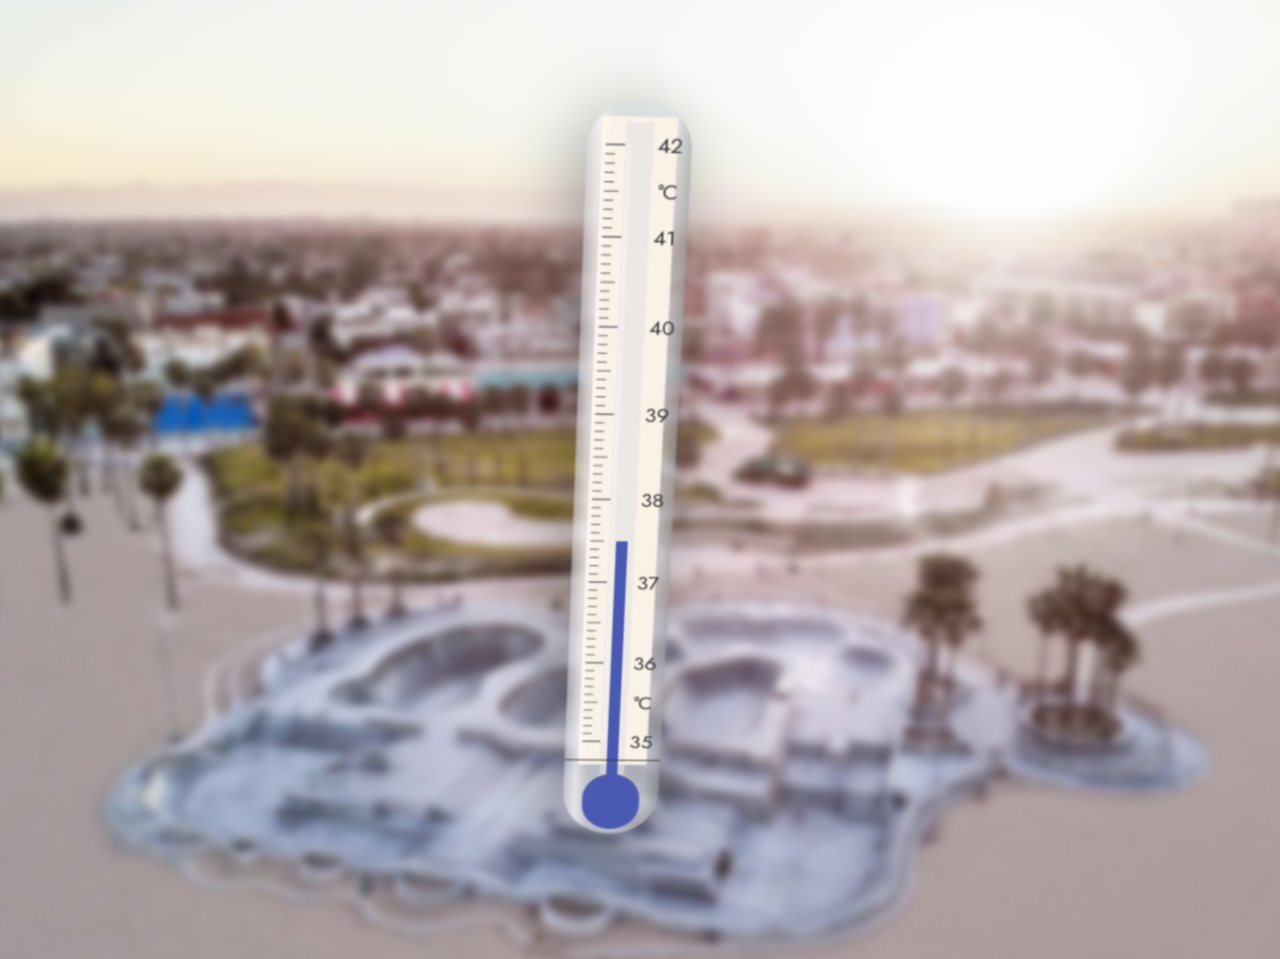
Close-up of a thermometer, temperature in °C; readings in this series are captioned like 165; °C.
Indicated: 37.5; °C
